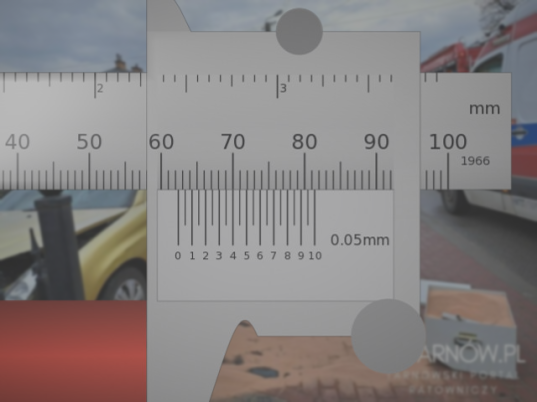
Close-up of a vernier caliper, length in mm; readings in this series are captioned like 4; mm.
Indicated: 62.4; mm
